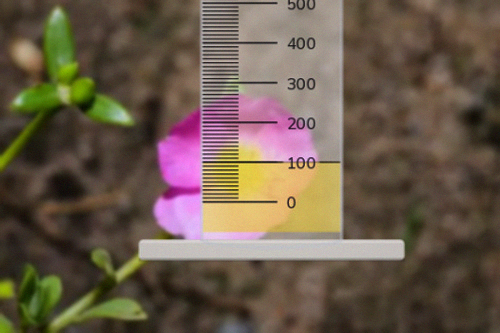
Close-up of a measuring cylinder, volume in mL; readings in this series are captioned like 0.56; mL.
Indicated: 100; mL
